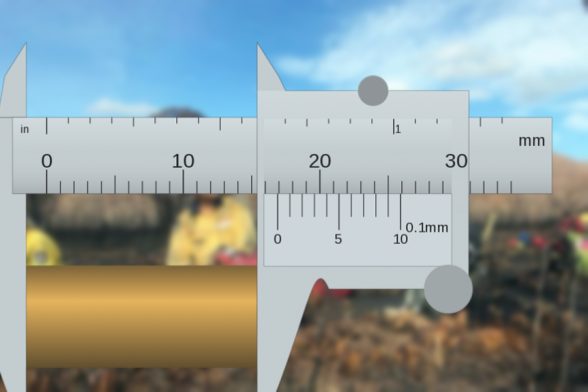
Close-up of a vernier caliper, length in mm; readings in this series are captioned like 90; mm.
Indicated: 16.9; mm
